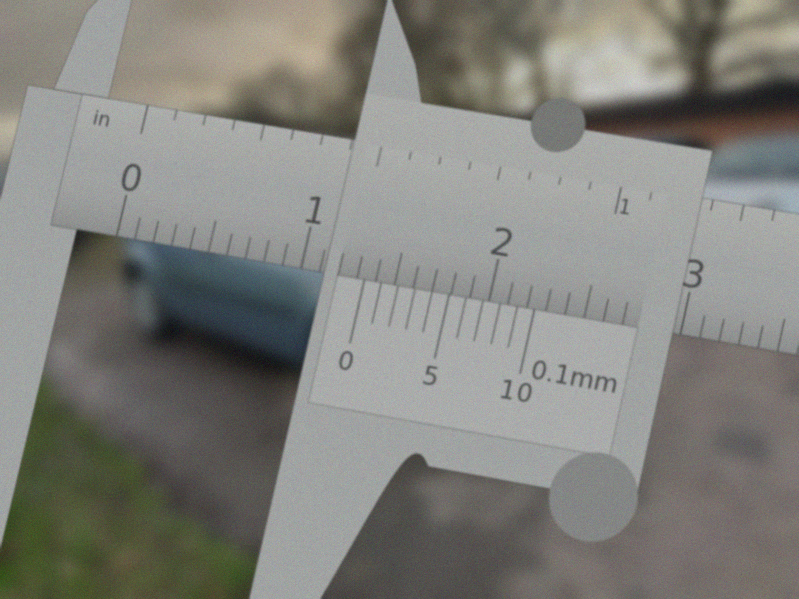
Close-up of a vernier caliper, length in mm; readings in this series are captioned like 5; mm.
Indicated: 13.4; mm
